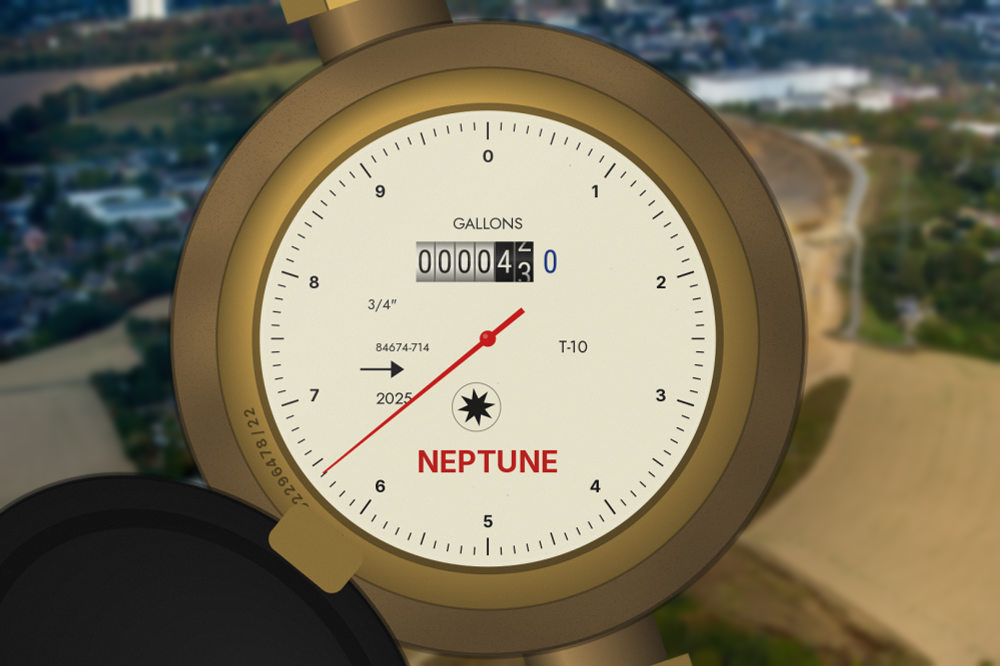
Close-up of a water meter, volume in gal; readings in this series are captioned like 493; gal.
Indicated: 426.4; gal
